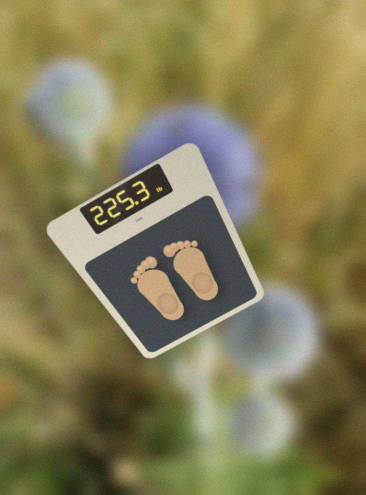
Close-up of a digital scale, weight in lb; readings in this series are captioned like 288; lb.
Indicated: 225.3; lb
